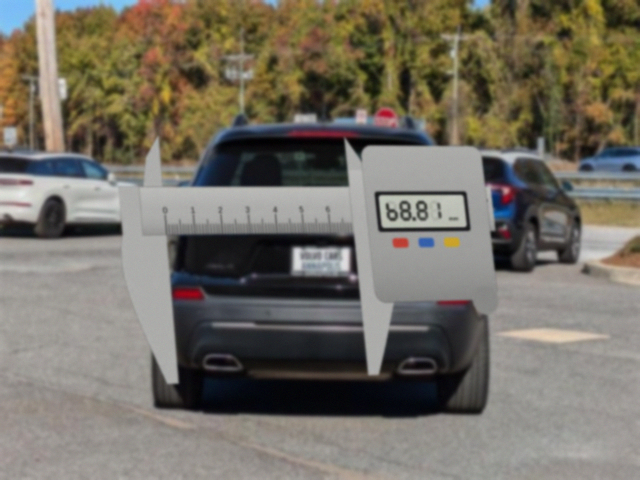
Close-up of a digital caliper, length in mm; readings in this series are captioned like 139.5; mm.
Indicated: 68.81; mm
